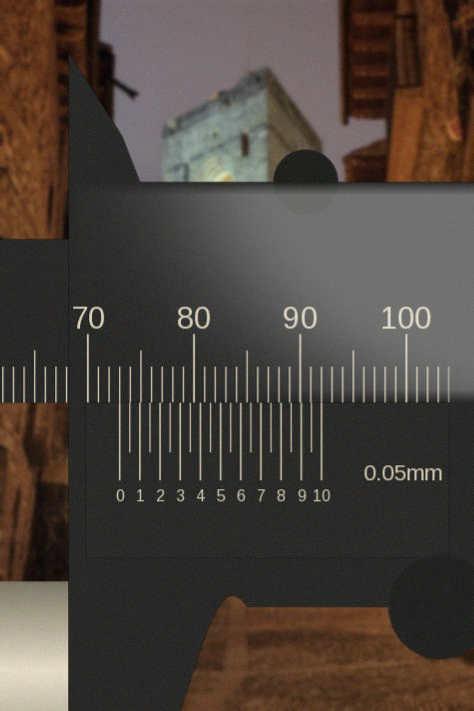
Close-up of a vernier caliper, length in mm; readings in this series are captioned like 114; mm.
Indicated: 73.0; mm
